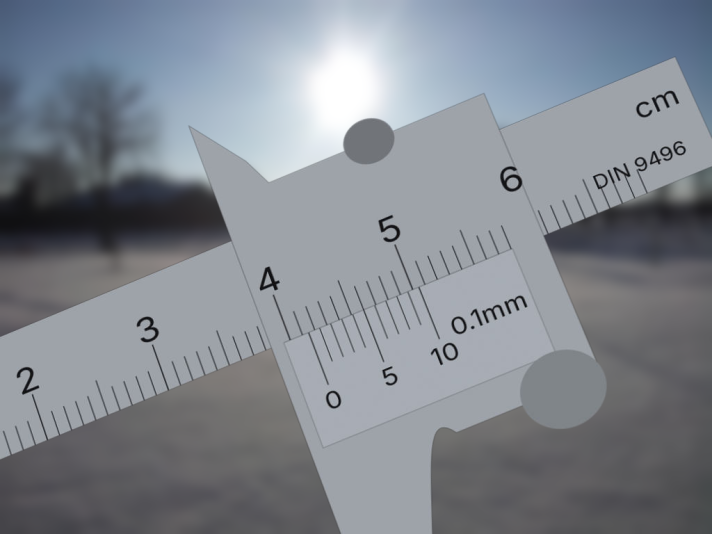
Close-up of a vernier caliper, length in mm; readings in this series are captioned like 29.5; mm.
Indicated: 41.5; mm
